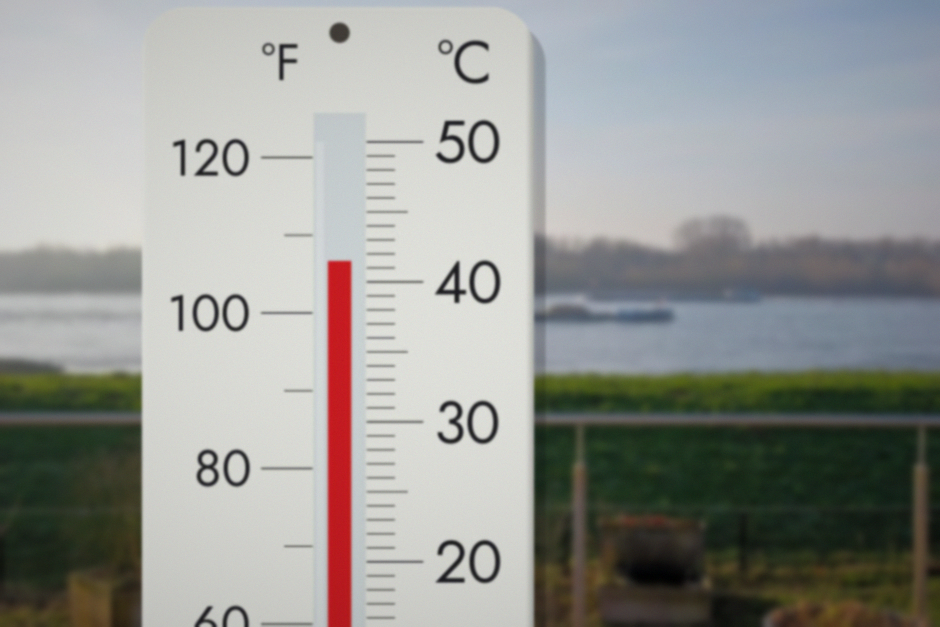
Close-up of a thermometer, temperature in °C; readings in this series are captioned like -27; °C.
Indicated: 41.5; °C
